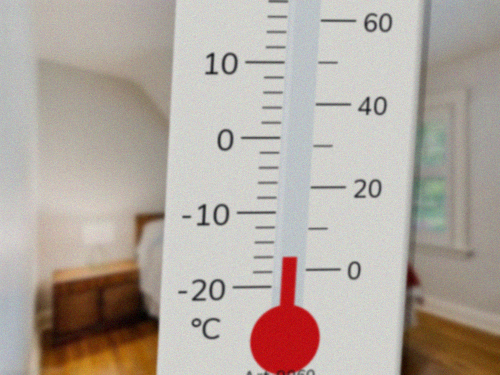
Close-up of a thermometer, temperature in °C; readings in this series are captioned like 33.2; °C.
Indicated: -16; °C
